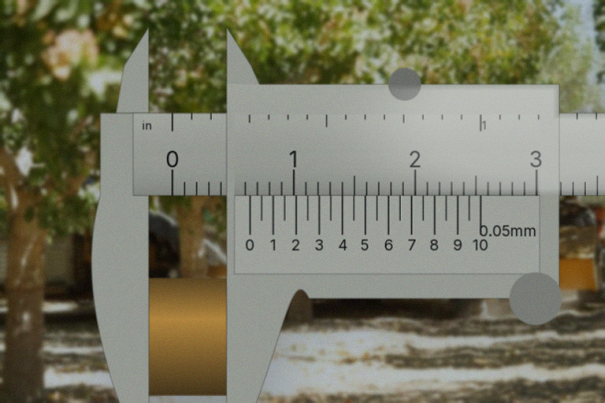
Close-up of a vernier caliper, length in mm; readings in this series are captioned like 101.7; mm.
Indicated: 6.4; mm
